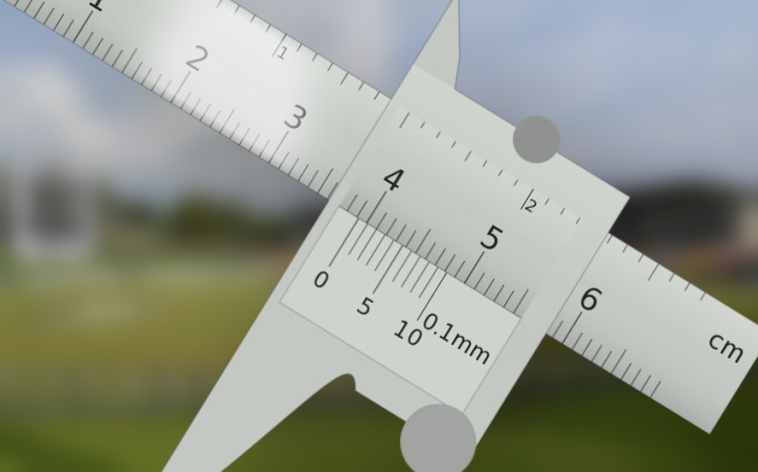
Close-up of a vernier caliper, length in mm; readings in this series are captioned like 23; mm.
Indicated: 39.2; mm
